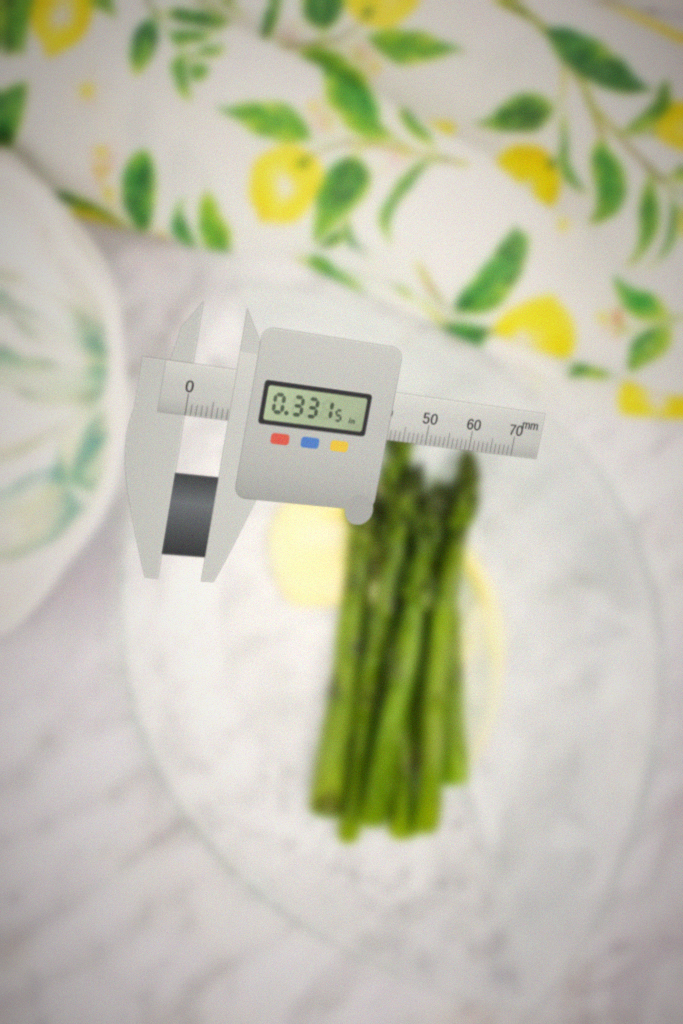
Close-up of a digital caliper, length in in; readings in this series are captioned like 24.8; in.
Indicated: 0.3315; in
